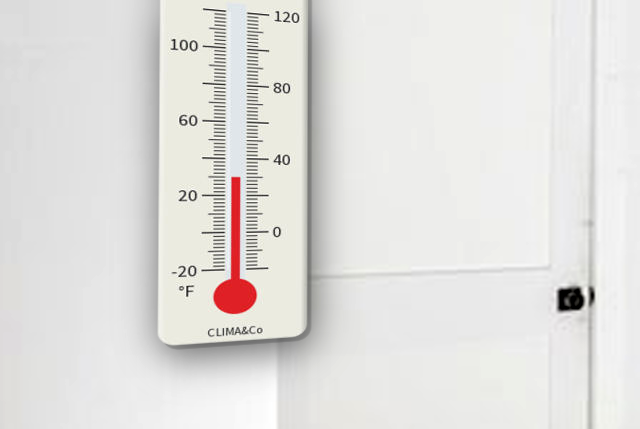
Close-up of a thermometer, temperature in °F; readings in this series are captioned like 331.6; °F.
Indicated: 30; °F
